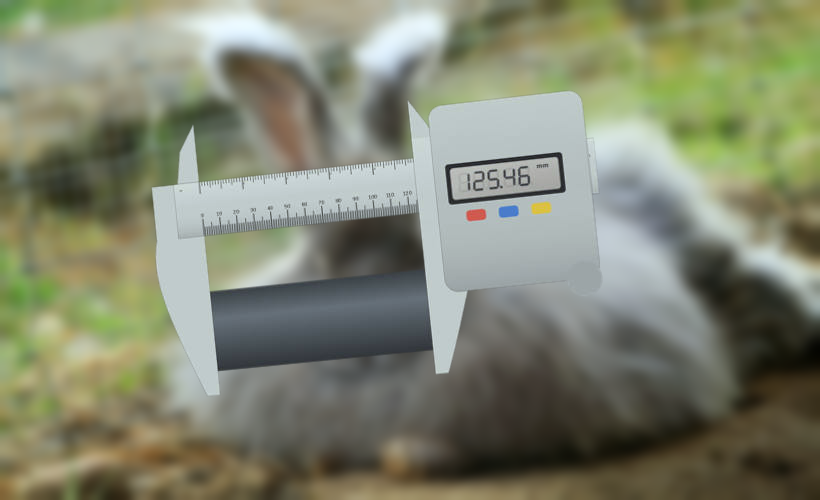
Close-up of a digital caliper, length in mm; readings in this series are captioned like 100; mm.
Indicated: 125.46; mm
